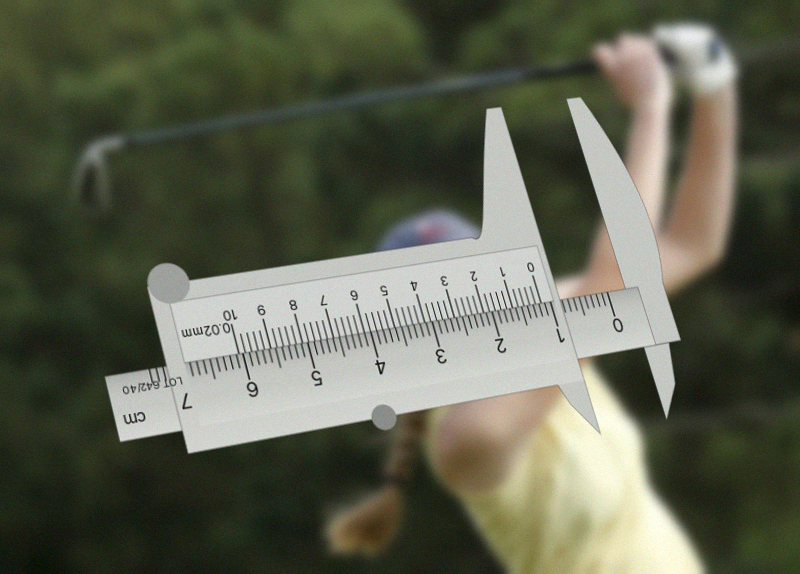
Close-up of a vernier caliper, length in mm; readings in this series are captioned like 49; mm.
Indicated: 11.6; mm
